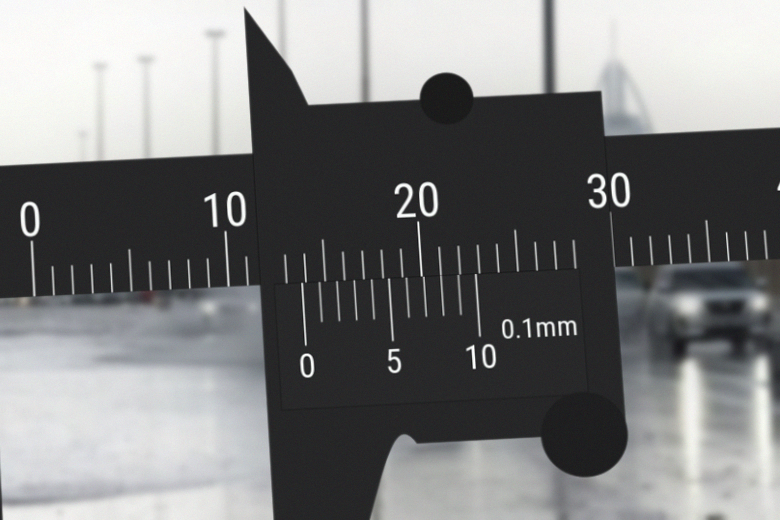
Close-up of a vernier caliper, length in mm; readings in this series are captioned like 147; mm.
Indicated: 13.8; mm
